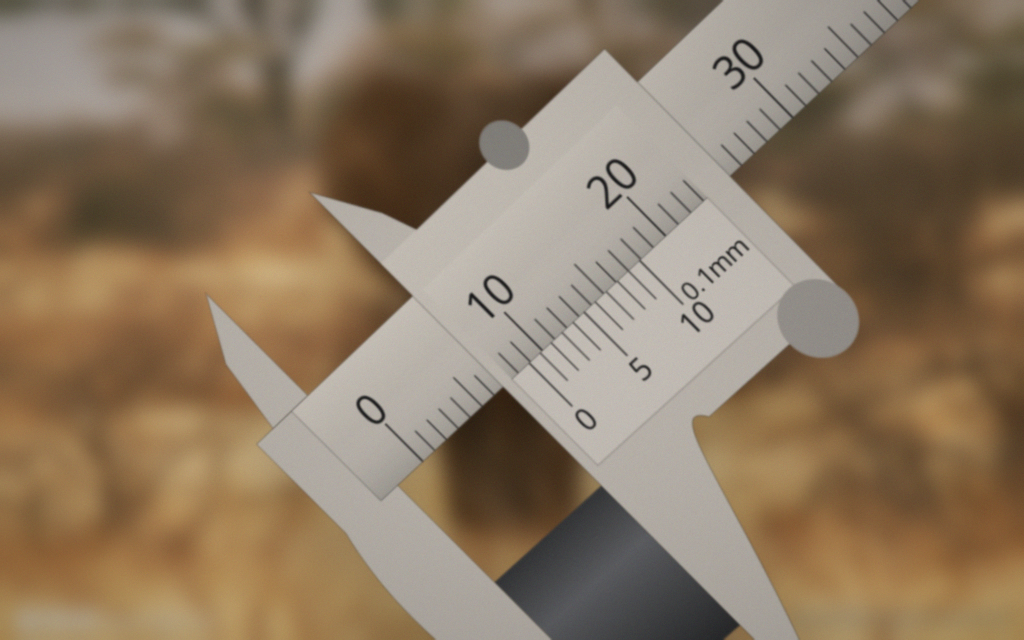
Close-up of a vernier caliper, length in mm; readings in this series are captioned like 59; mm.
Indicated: 8.9; mm
